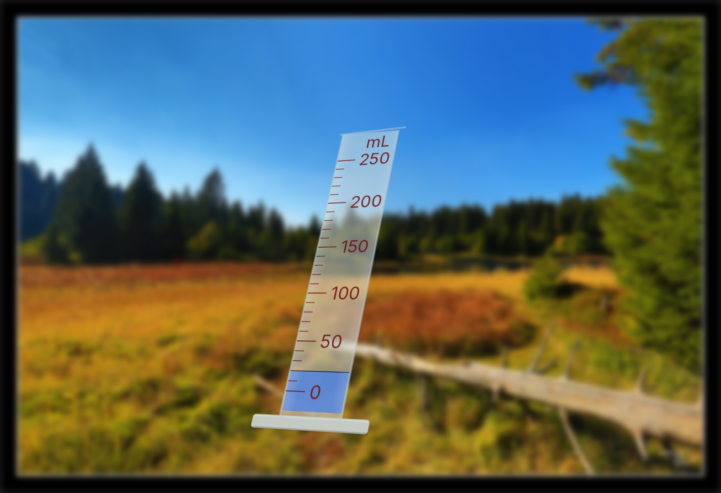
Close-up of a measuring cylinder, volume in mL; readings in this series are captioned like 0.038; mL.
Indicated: 20; mL
